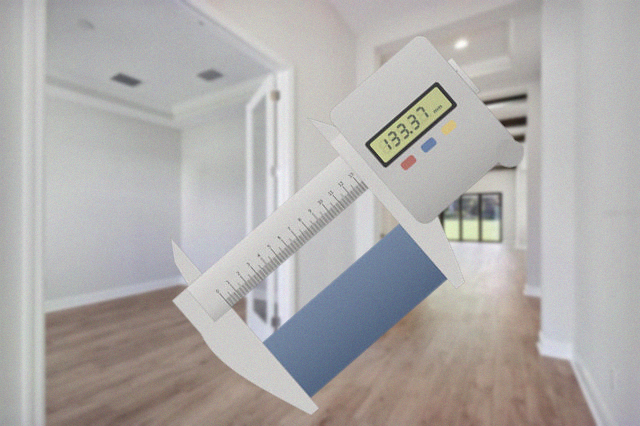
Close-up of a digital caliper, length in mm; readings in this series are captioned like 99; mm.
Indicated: 133.37; mm
